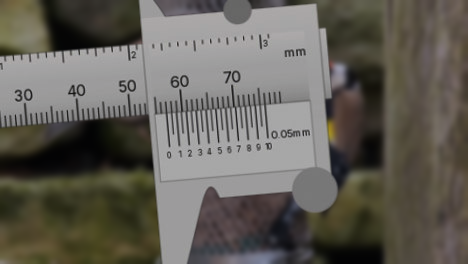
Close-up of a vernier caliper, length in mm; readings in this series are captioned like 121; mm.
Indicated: 57.0; mm
